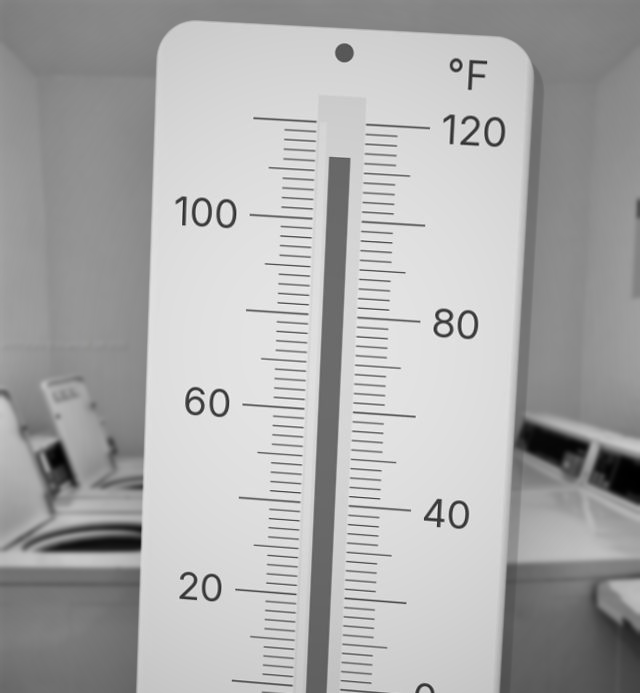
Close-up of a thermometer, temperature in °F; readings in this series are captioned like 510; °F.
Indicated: 113; °F
